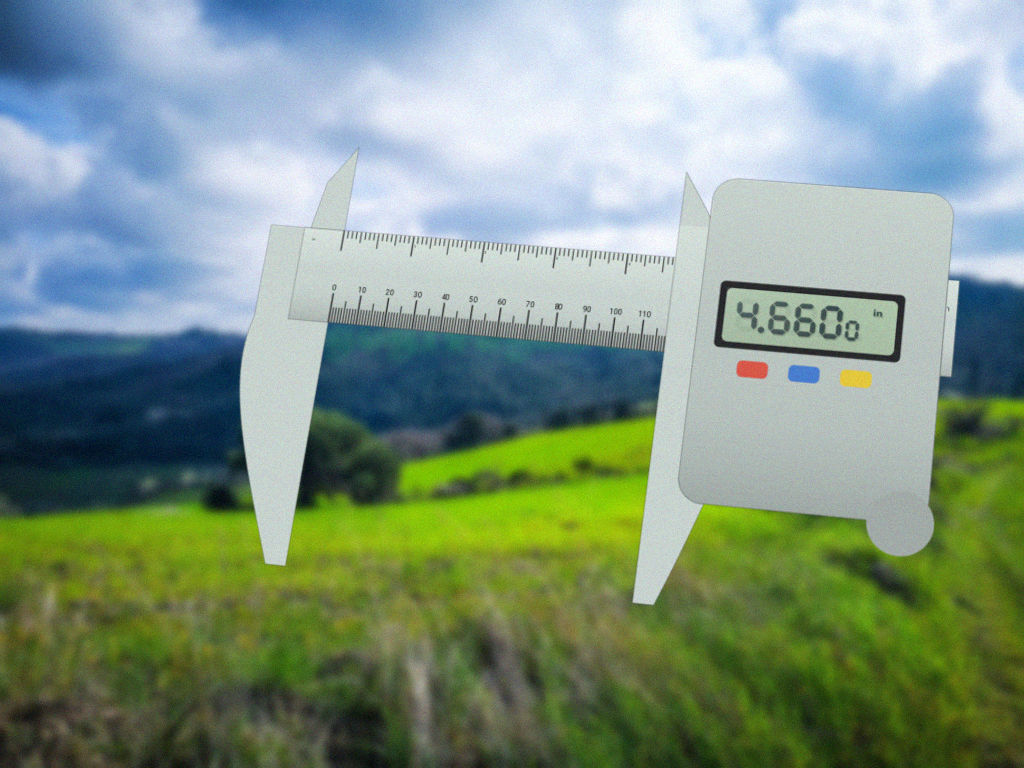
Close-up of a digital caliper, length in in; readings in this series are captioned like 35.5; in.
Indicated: 4.6600; in
